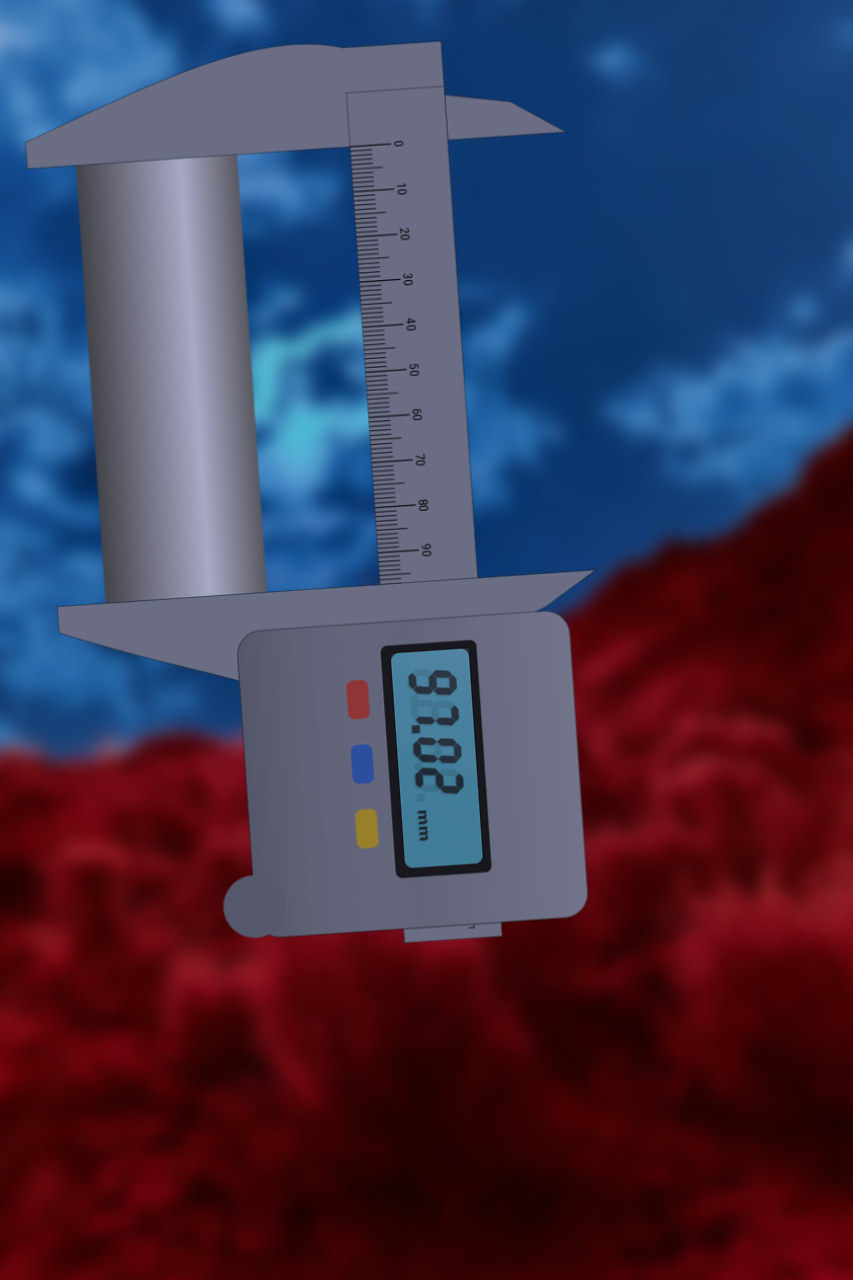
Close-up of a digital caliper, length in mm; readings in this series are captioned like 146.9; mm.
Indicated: 97.02; mm
